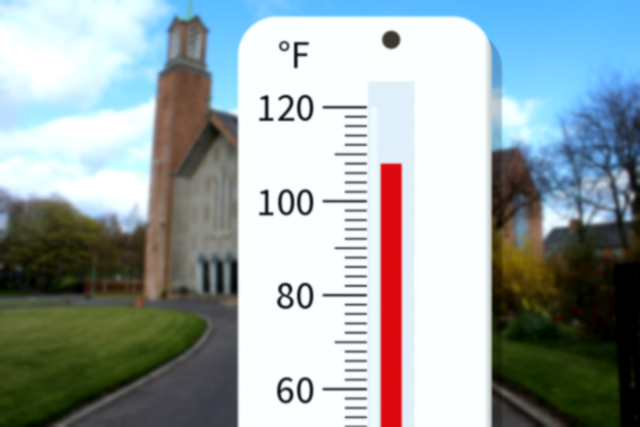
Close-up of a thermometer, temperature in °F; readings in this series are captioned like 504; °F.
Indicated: 108; °F
